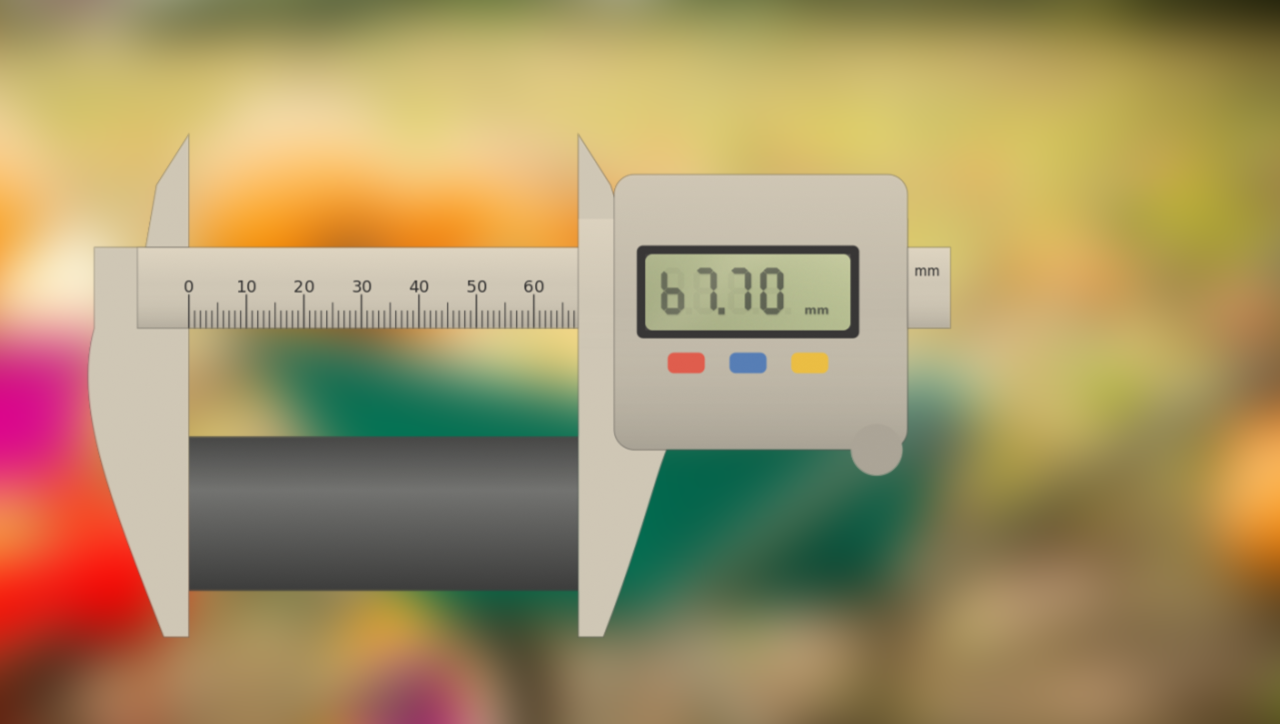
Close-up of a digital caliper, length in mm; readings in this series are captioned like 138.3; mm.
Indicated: 67.70; mm
